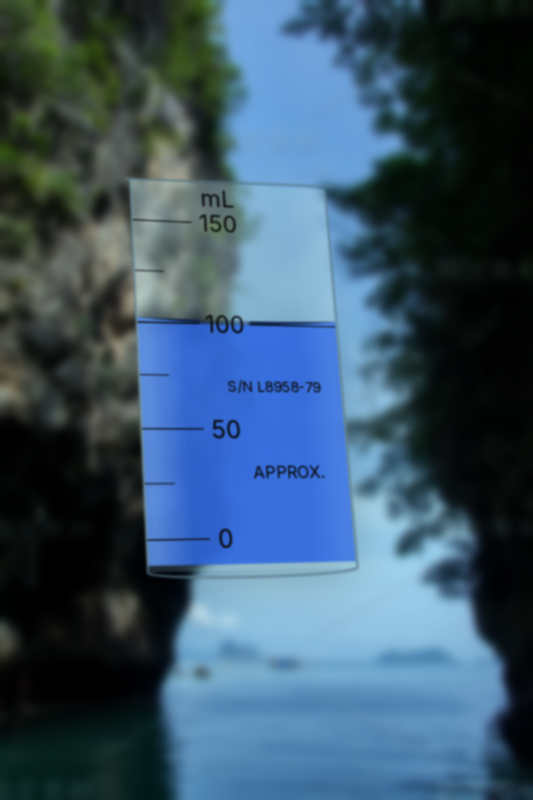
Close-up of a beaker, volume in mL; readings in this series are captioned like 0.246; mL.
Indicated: 100; mL
